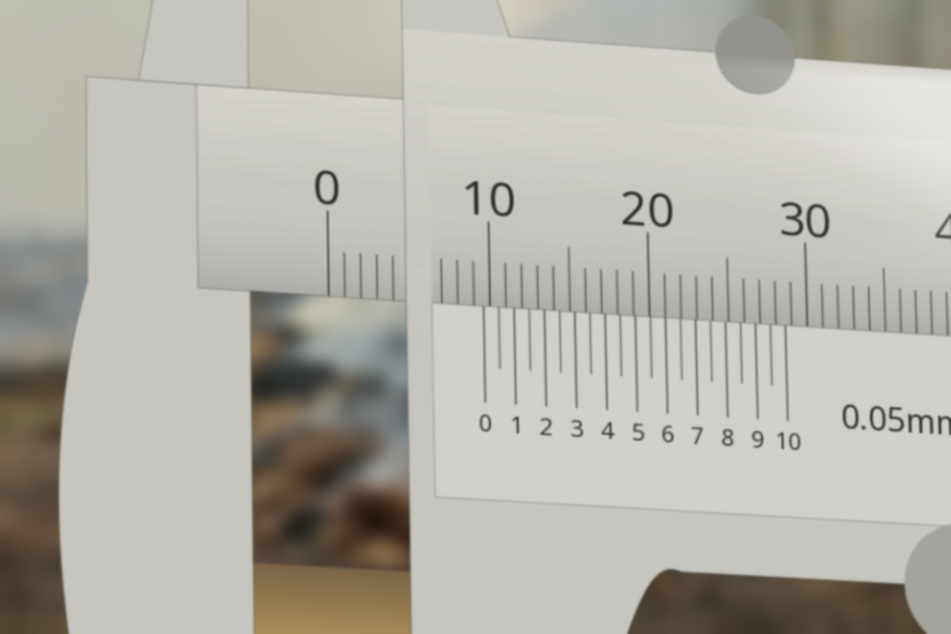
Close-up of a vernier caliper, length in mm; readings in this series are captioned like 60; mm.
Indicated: 9.6; mm
